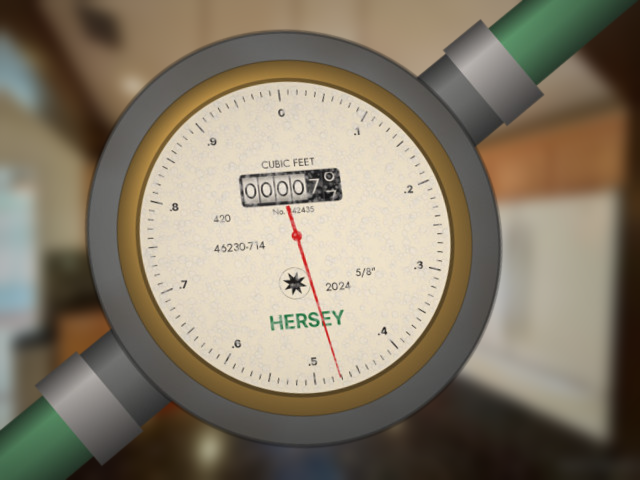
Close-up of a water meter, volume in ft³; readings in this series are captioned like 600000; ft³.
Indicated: 76.47; ft³
